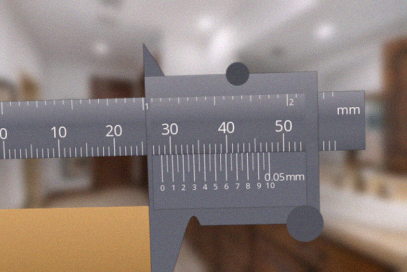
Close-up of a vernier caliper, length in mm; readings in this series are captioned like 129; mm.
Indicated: 28.4; mm
